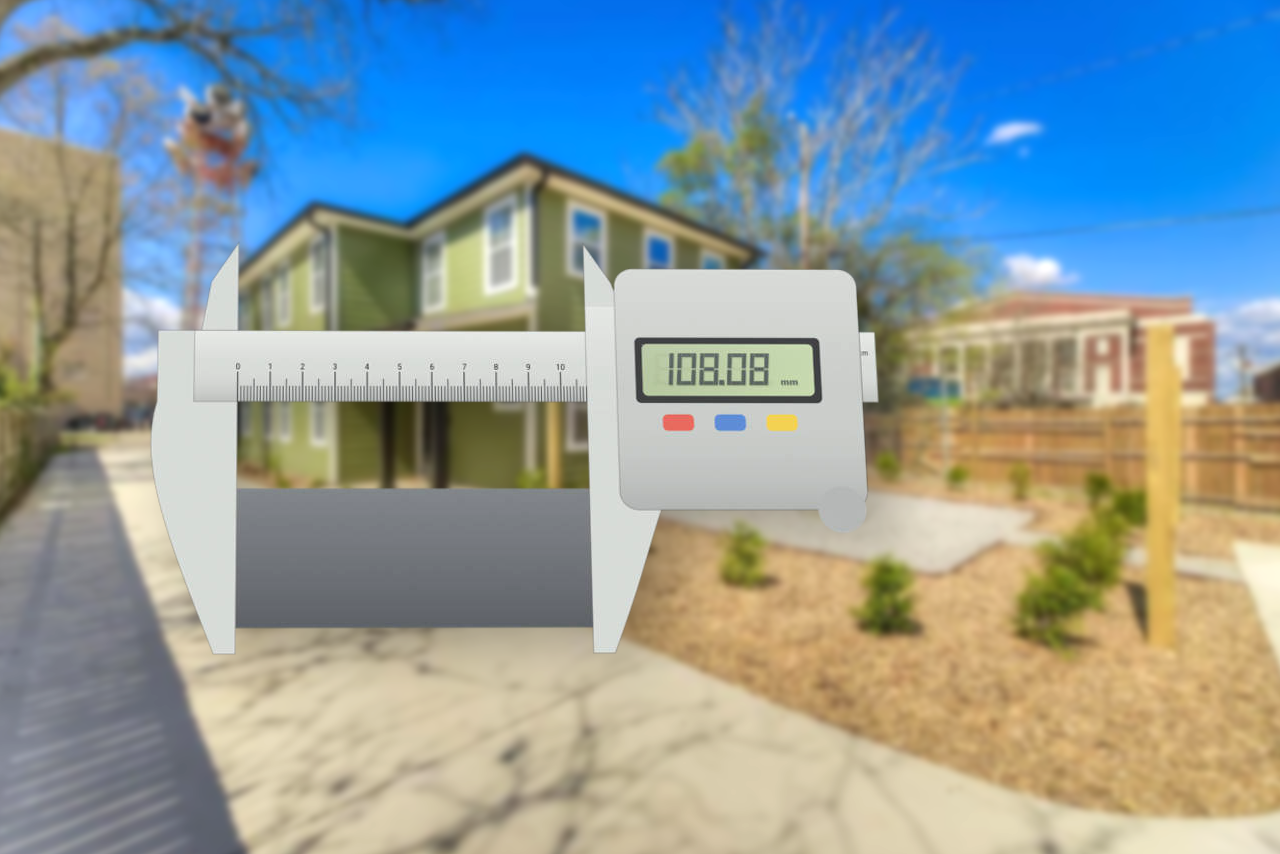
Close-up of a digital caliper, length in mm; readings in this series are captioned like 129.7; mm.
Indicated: 108.08; mm
